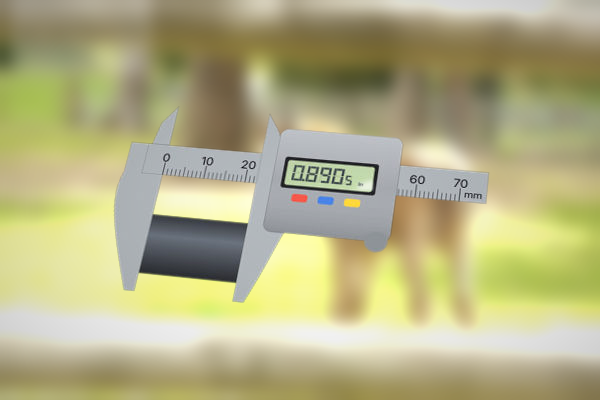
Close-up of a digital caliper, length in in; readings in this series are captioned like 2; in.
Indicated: 0.8905; in
